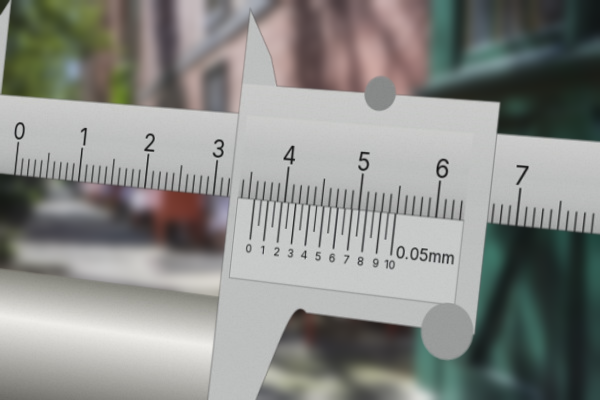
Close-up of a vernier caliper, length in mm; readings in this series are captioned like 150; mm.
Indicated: 35.8; mm
